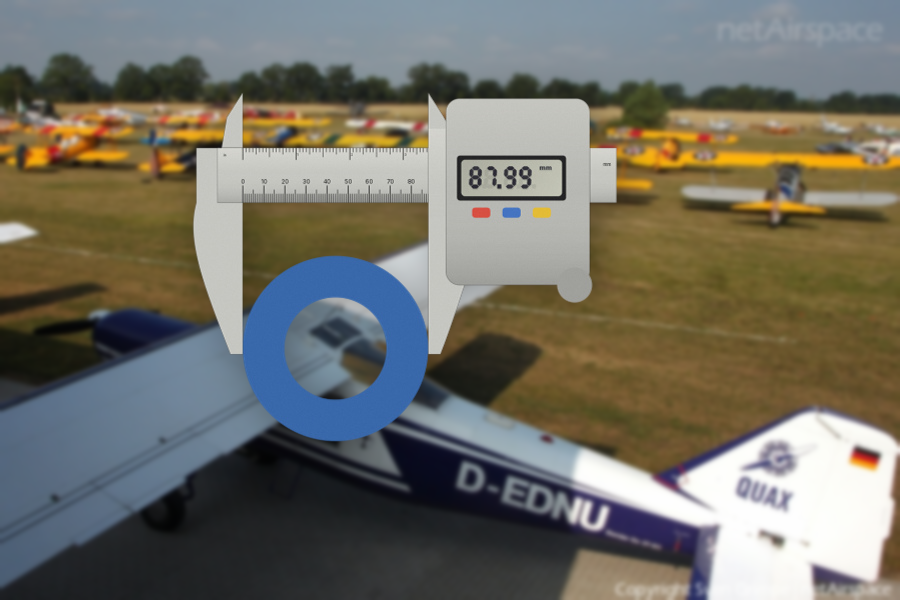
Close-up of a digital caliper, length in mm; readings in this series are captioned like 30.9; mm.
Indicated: 87.99; mm
